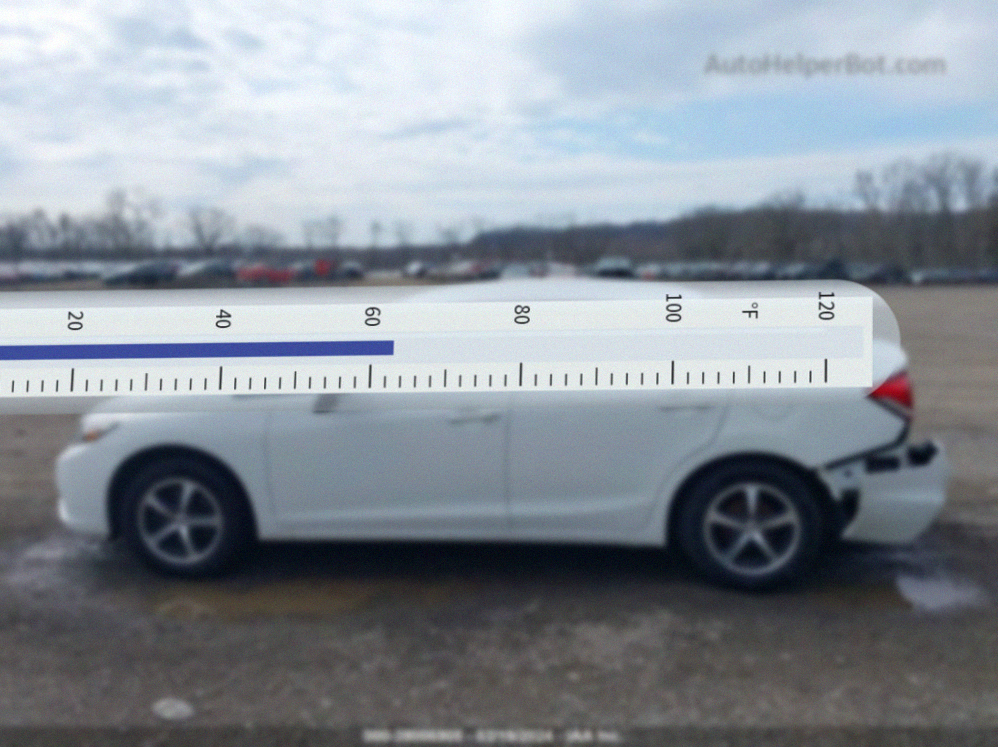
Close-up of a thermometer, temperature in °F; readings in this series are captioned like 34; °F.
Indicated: 63; °F
